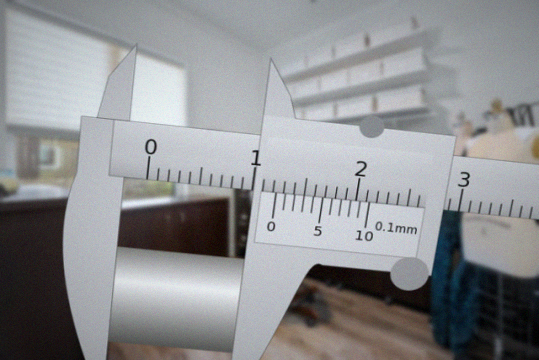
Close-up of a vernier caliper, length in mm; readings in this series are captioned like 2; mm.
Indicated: 12.3; mm
